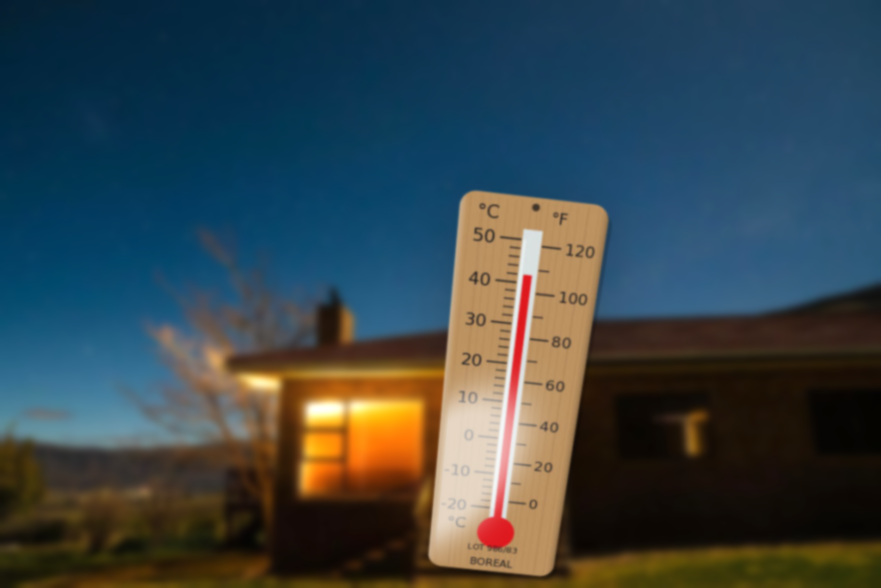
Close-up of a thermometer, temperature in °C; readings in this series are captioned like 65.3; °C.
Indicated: 42; °C
